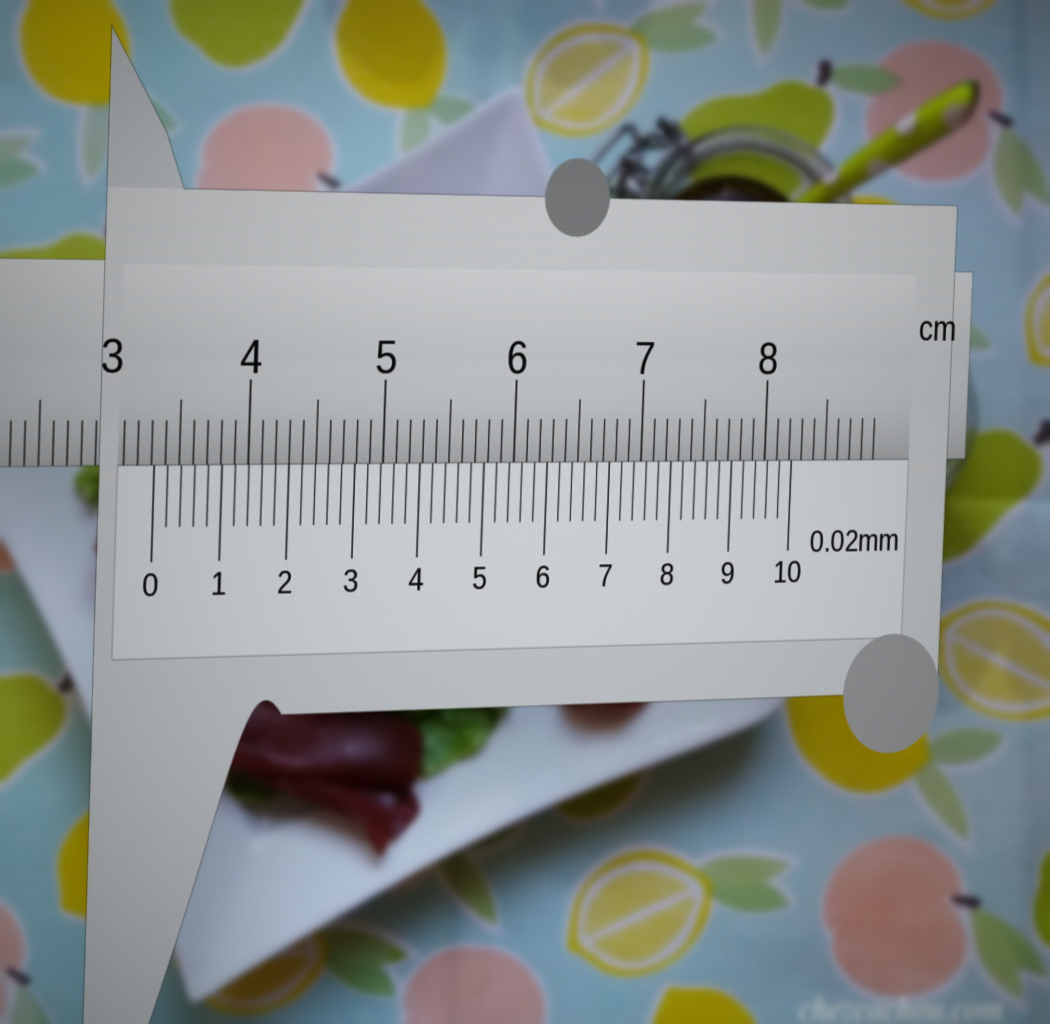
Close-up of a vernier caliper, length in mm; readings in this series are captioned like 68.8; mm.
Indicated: 33.2; mm
